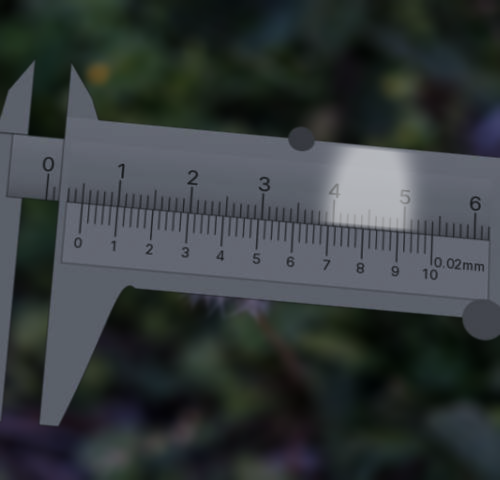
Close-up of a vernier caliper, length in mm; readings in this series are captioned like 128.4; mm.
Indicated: 5.0; mm
